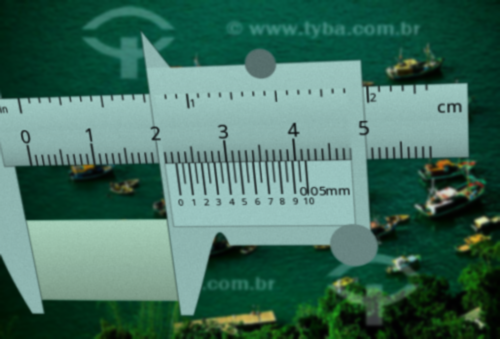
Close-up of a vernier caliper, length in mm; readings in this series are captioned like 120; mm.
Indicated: 22.5; mm
